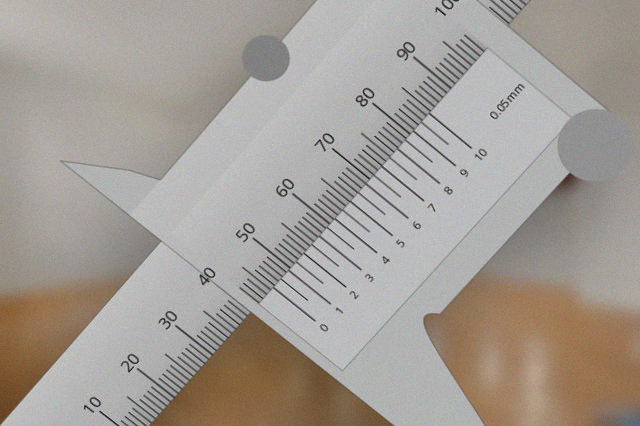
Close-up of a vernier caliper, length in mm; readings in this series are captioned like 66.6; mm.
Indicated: 45.6; mm
